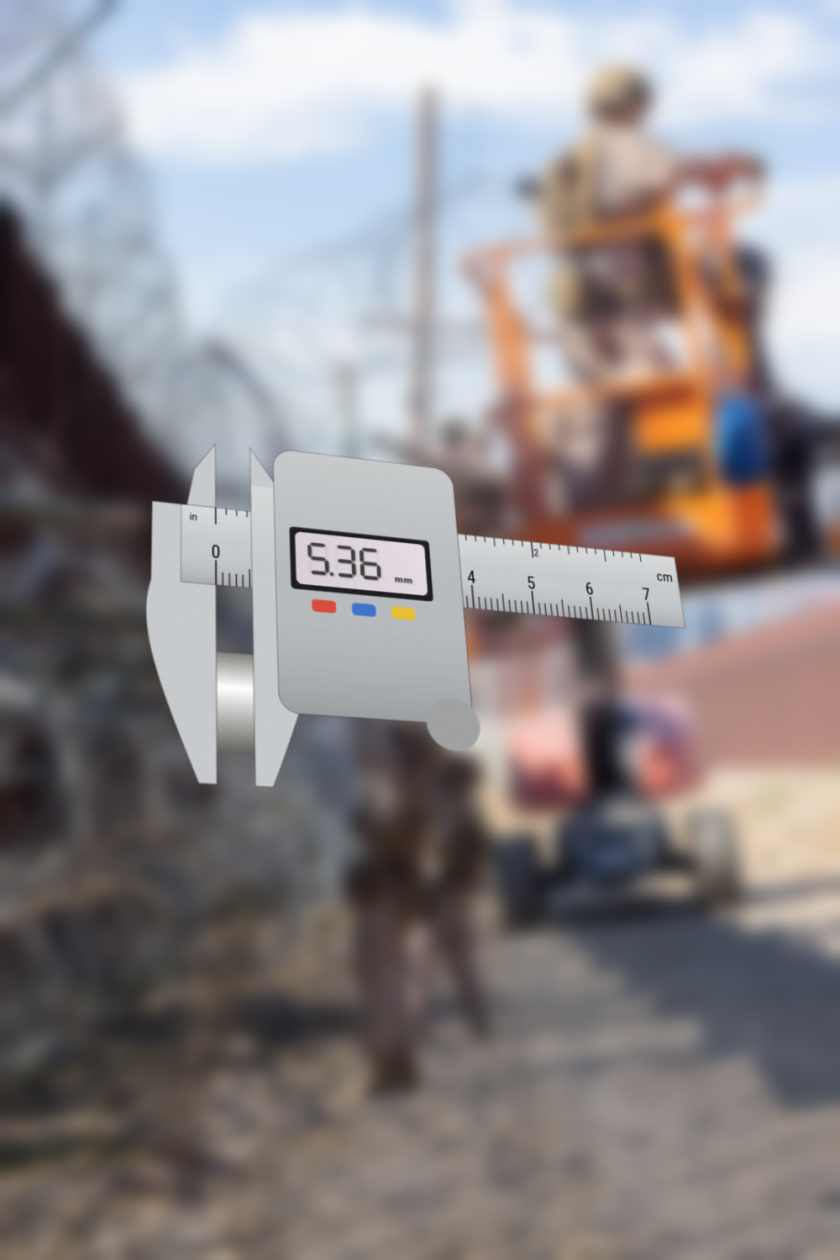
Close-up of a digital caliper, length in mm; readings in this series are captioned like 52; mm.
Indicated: 5.36; mm
